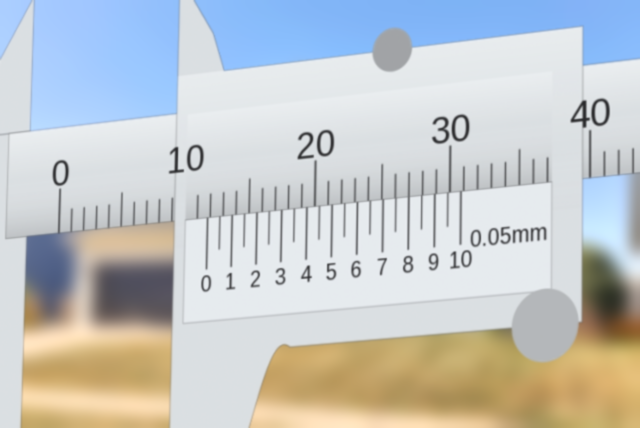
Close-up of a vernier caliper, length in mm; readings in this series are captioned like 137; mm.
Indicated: 11.8; mm
